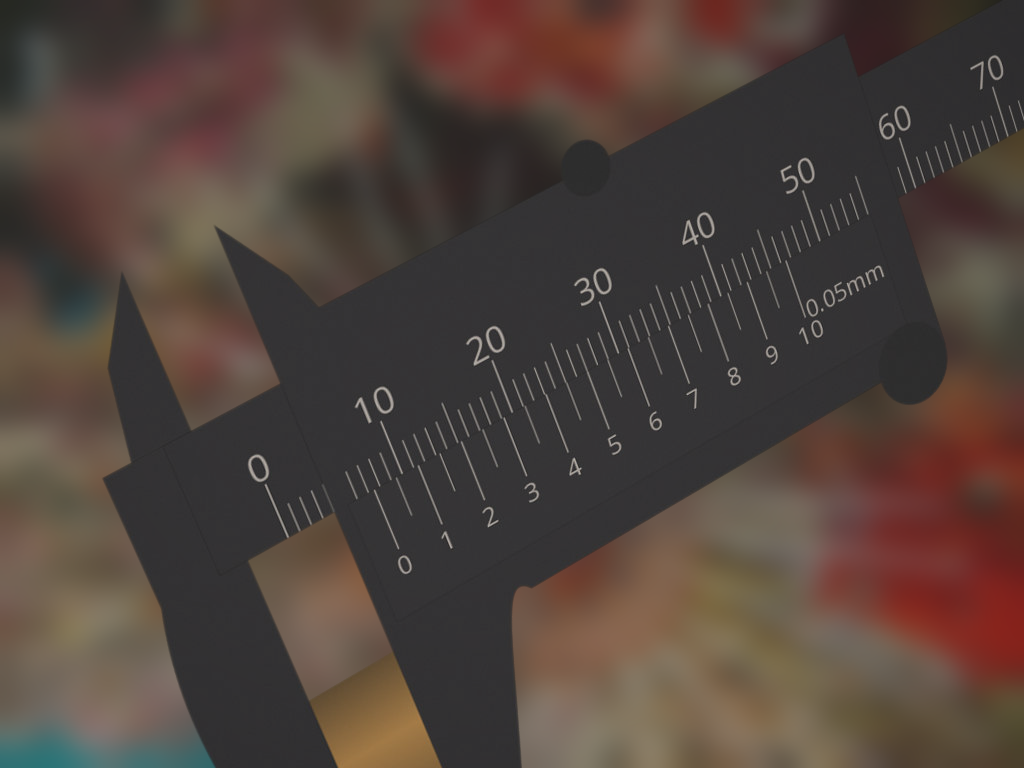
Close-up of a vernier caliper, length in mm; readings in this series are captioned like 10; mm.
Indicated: 7.5; mm
